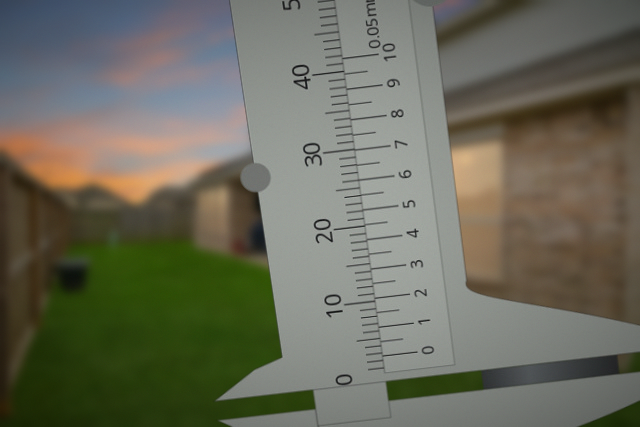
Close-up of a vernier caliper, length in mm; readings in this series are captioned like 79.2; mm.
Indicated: 2.6; mm
